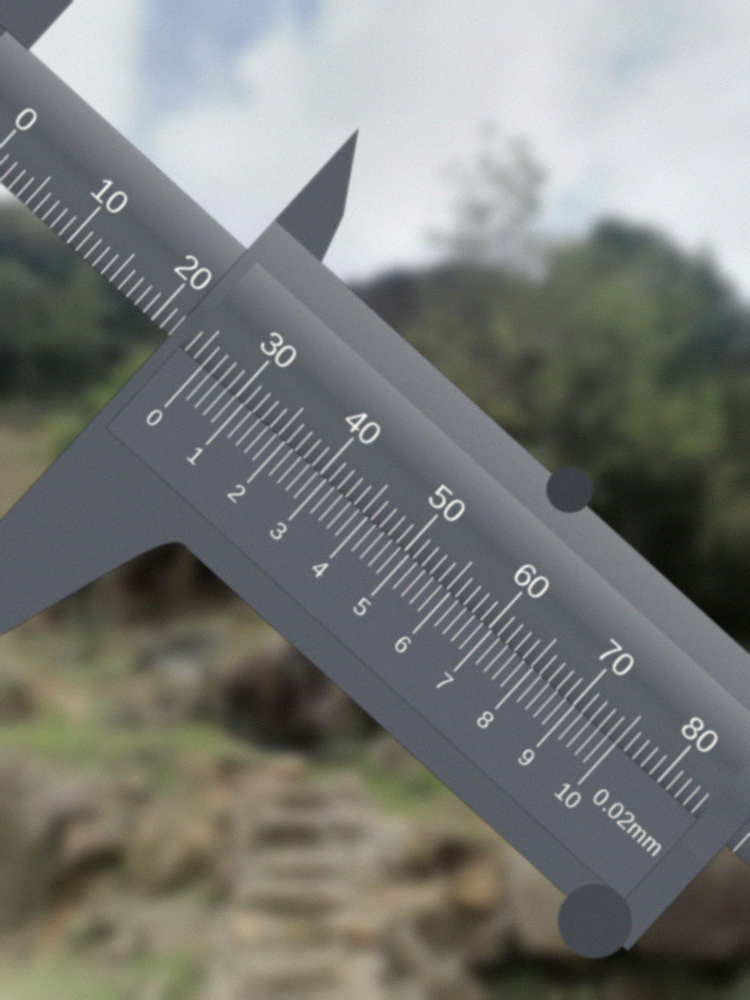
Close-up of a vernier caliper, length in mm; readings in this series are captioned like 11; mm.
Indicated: 26.0; mm
